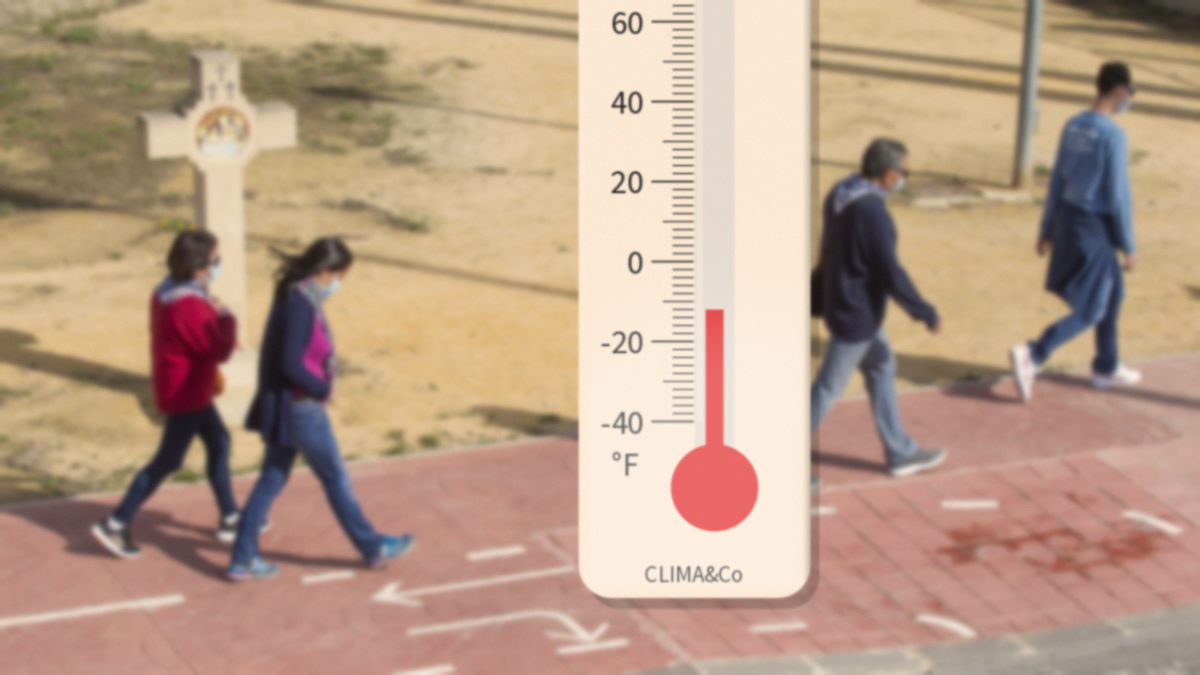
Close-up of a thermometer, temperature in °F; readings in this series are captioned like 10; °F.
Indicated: -12; °F
